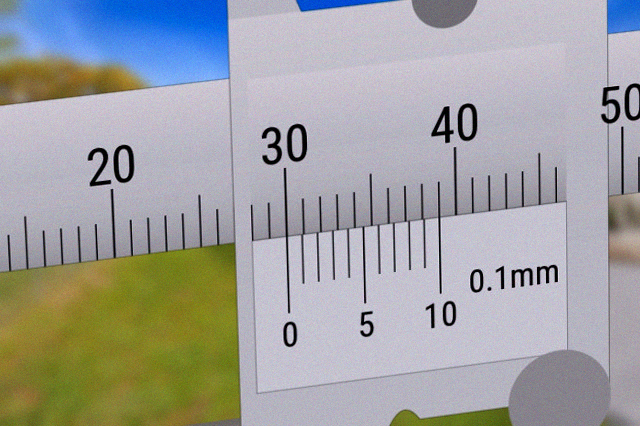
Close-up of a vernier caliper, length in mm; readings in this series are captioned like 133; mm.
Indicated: 30.0; mm
